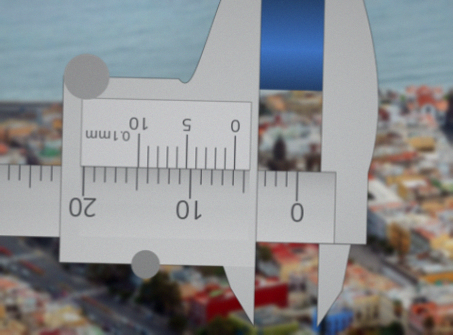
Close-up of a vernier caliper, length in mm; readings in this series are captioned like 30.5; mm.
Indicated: 5.9; mm
